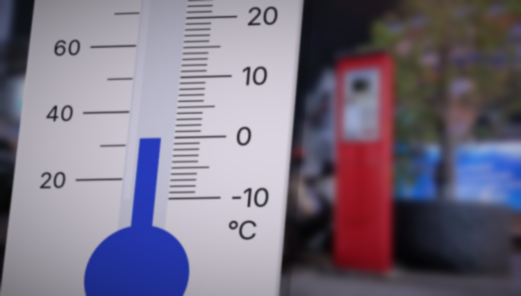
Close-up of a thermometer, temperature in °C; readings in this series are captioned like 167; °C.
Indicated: 0; °C
